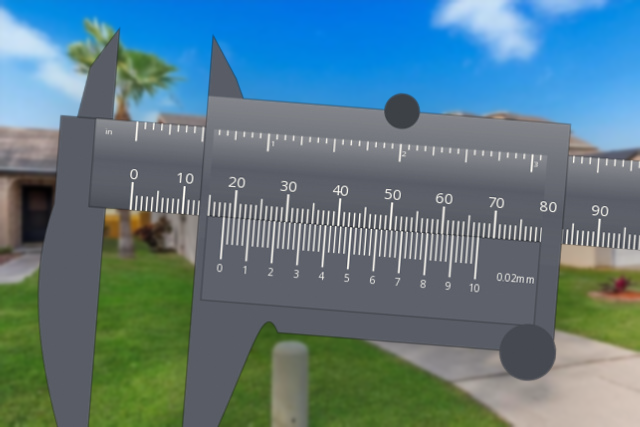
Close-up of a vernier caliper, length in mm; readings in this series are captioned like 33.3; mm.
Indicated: 18.0; mm
